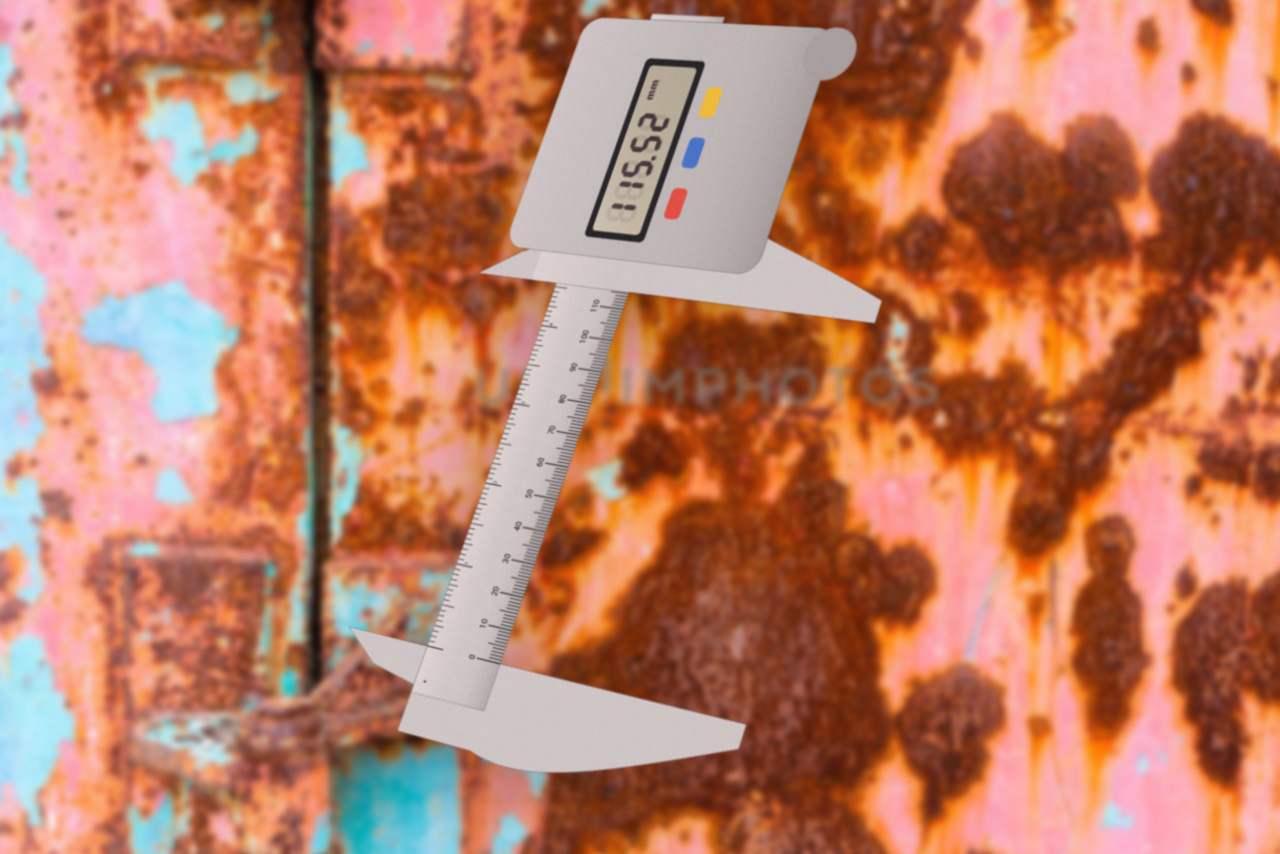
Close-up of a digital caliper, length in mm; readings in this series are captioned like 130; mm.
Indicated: 115.52; mm
